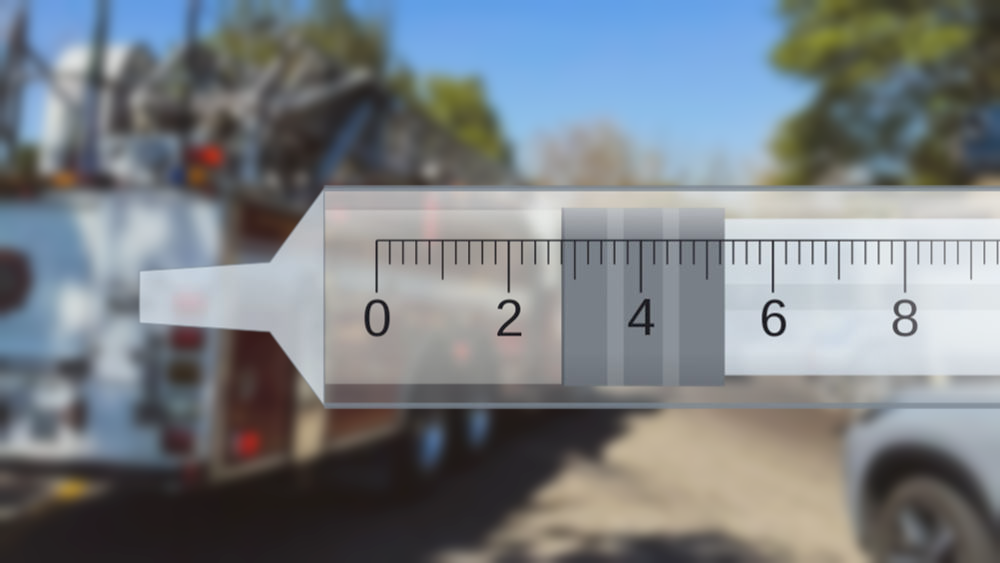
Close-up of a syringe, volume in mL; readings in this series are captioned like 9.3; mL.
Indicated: 2.8; mL
